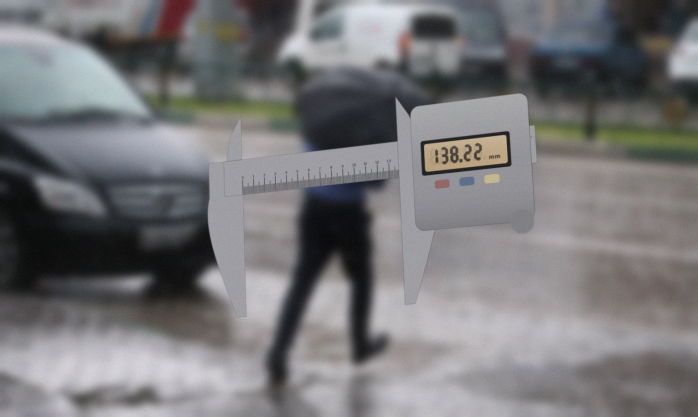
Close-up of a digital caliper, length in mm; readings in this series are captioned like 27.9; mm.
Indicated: 138.22; mm
